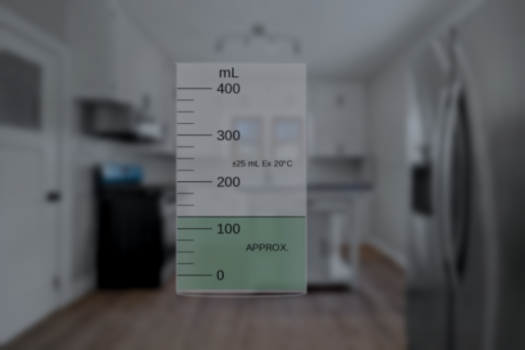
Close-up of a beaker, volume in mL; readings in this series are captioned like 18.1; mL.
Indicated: 125; mL
